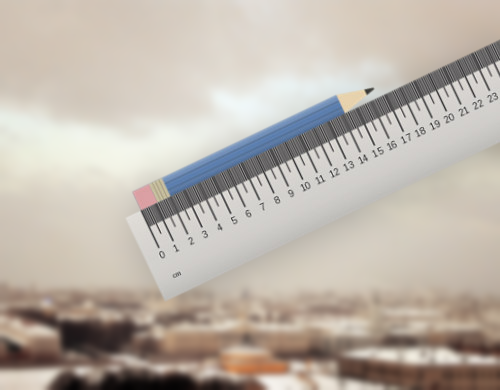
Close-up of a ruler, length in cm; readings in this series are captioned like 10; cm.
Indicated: 16.5; cm
